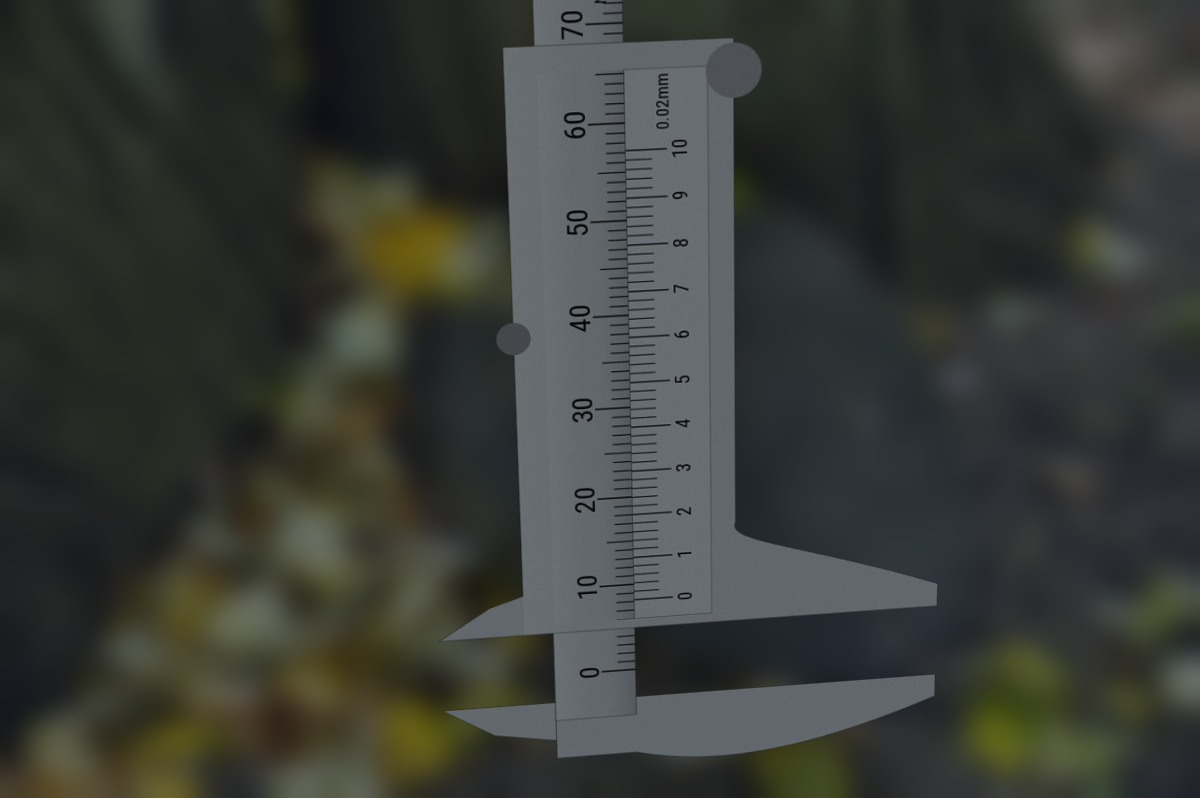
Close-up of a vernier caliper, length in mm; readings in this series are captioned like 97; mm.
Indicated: 8.2; mm
